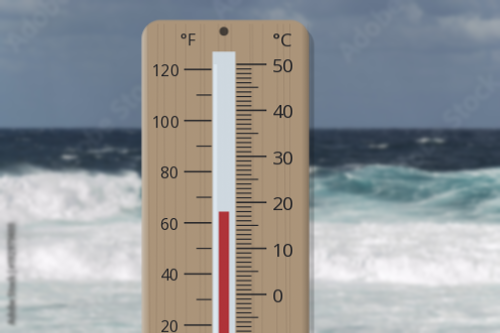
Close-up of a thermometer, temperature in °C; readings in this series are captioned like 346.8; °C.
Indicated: 18; °C
